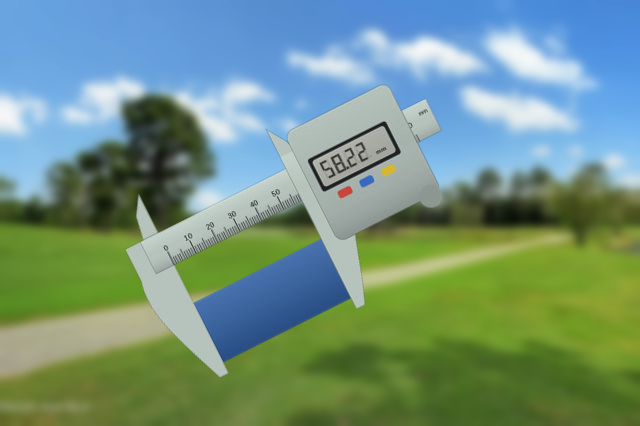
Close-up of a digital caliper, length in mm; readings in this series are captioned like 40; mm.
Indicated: 58.22; mm
